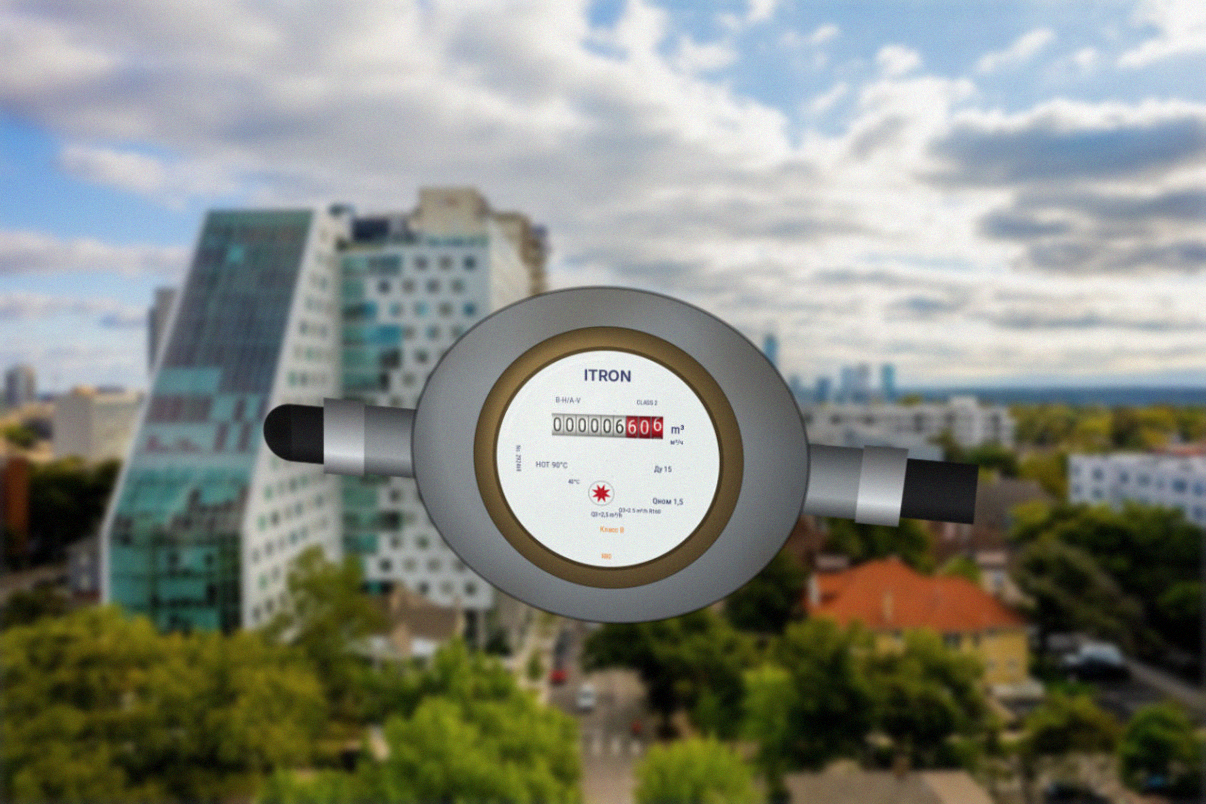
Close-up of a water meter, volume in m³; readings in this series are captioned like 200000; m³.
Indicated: 6.606; m³
